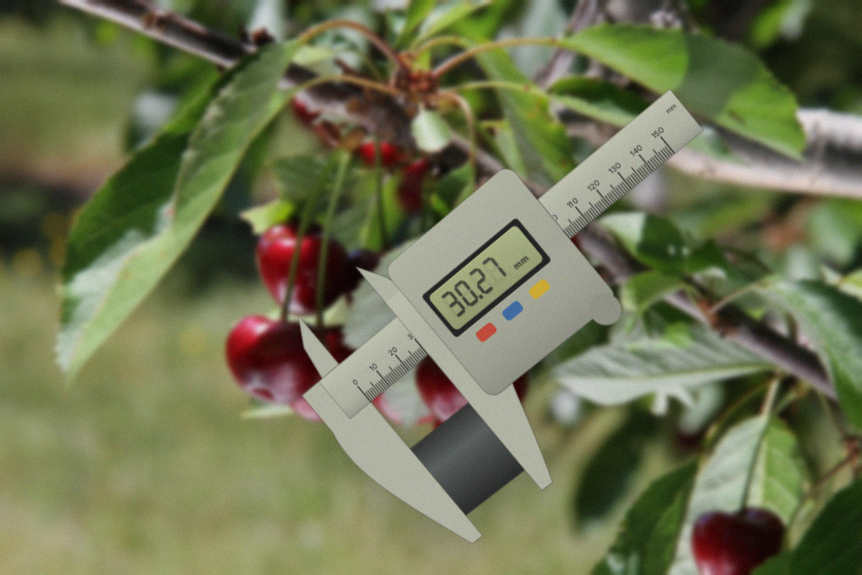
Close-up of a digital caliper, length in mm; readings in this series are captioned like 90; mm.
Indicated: 30.27; mm
